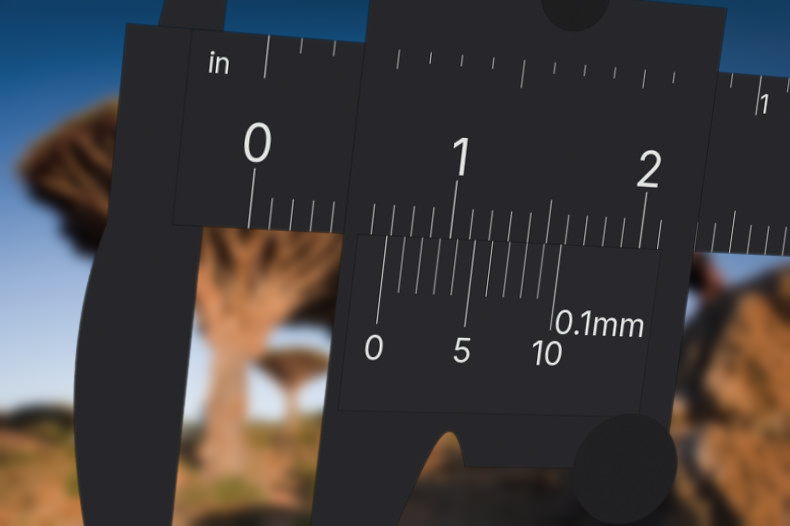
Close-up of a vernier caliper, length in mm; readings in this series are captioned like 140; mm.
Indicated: 6.8; mm
